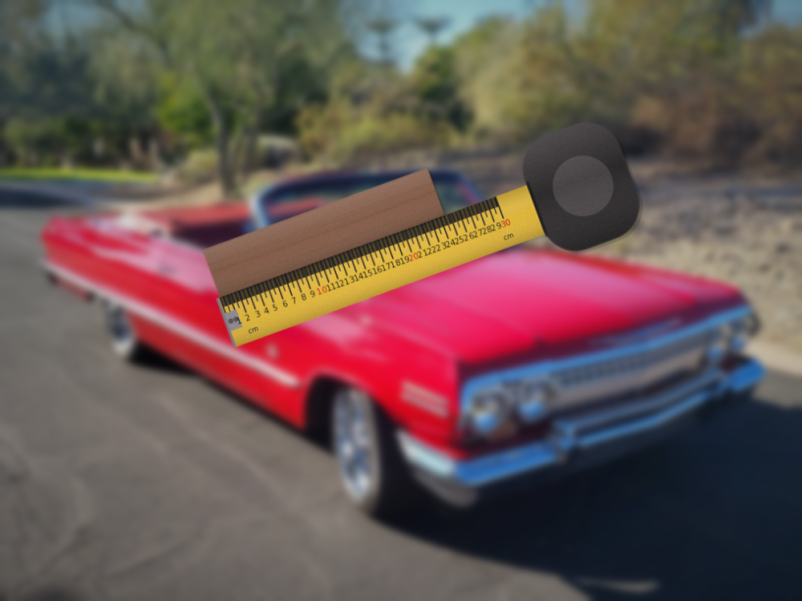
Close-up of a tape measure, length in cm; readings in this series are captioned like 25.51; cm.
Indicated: 24.5; cm
